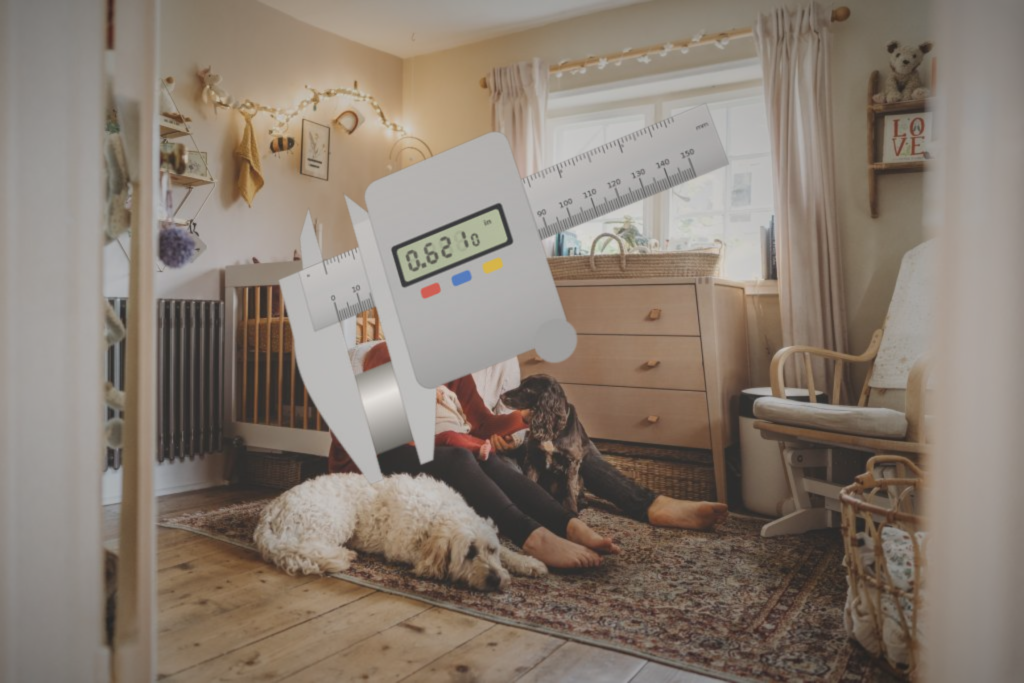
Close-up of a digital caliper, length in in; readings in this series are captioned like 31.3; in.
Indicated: 0.6210; in
